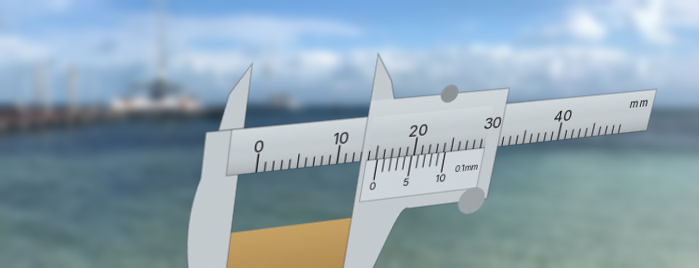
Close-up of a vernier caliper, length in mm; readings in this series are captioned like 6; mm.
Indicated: 15.2; mm
